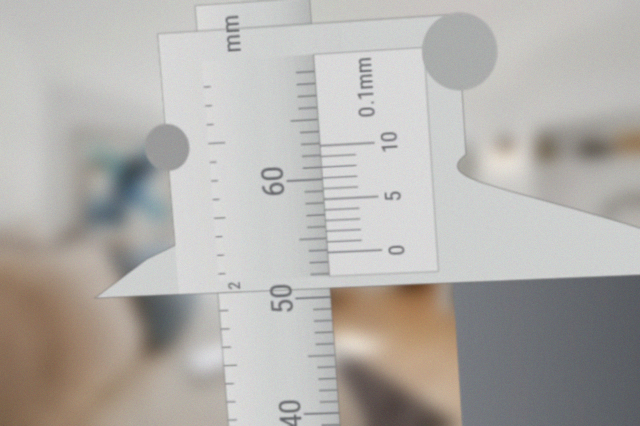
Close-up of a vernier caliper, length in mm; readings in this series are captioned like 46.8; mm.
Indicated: 53.8; mm
